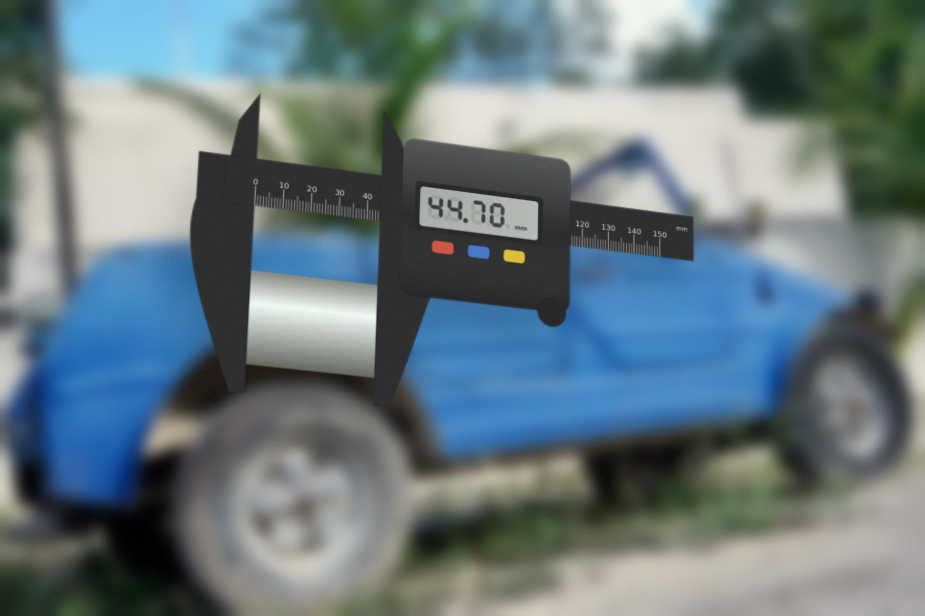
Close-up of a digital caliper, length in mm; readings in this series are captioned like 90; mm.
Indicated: 44.70; mm
